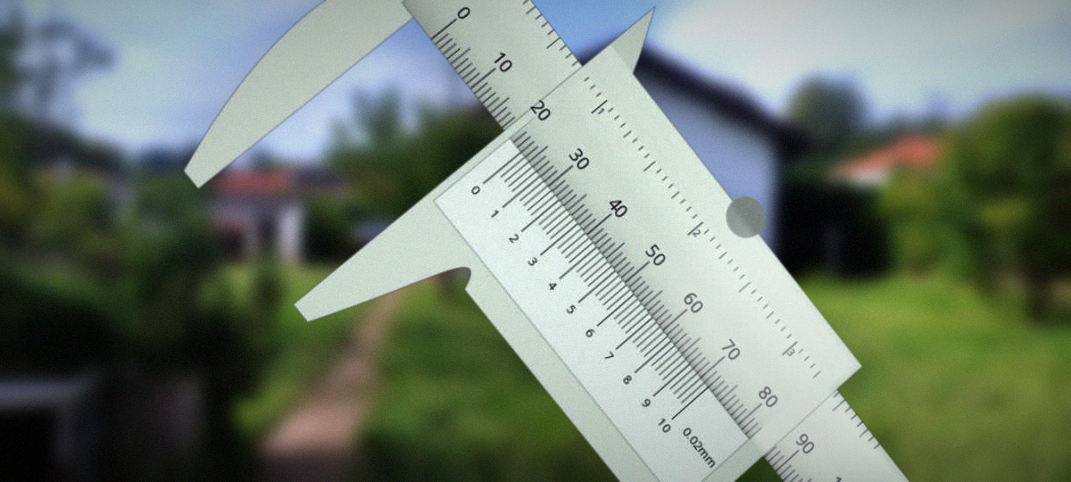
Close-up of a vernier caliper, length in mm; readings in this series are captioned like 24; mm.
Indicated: 23.0; mm
